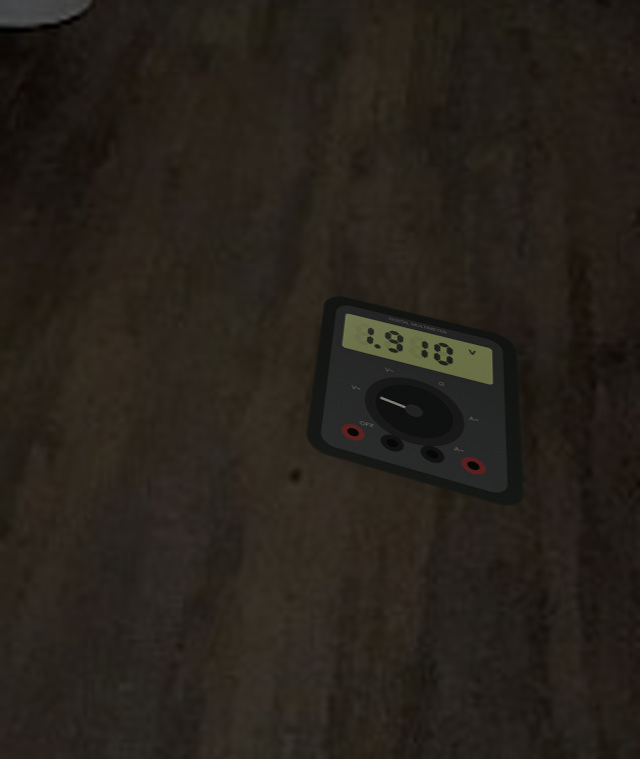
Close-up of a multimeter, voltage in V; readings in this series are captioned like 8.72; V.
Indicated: 1.910; V
